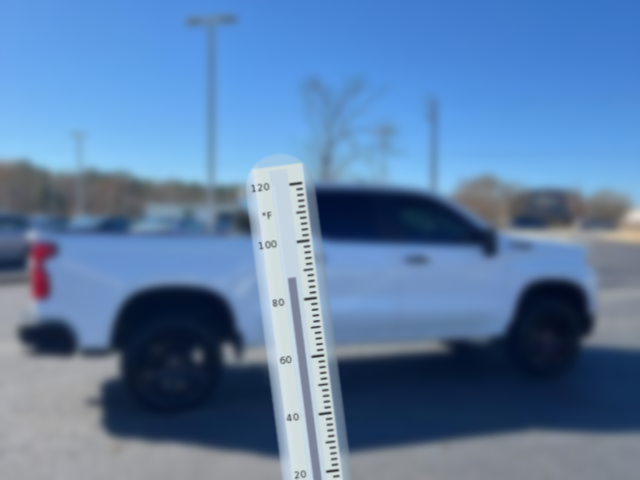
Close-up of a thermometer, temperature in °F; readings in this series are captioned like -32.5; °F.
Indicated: 88; °F
